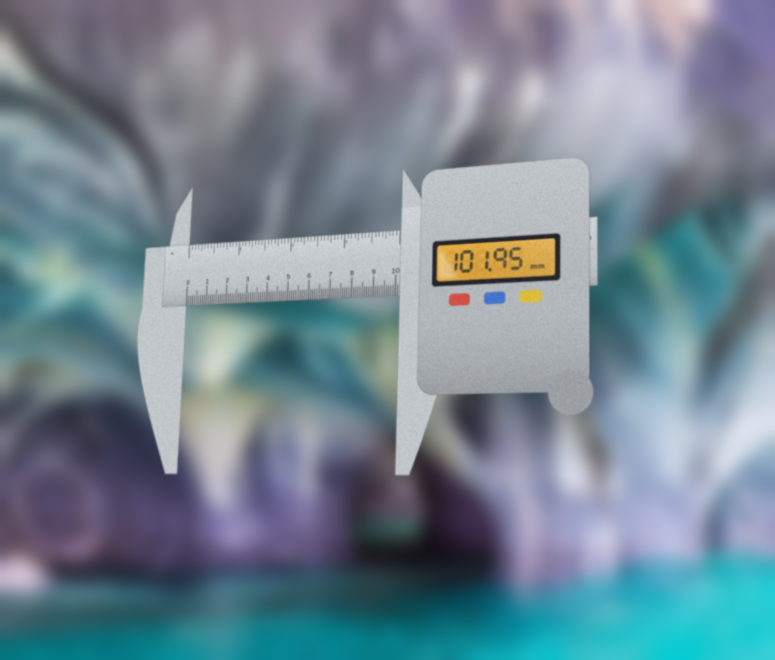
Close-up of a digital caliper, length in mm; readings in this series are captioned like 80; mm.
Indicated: 101.95; mm
